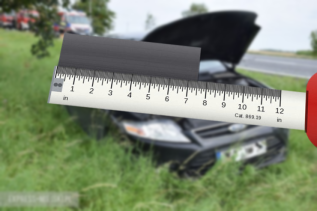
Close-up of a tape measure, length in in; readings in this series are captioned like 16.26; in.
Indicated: 7.5; in
